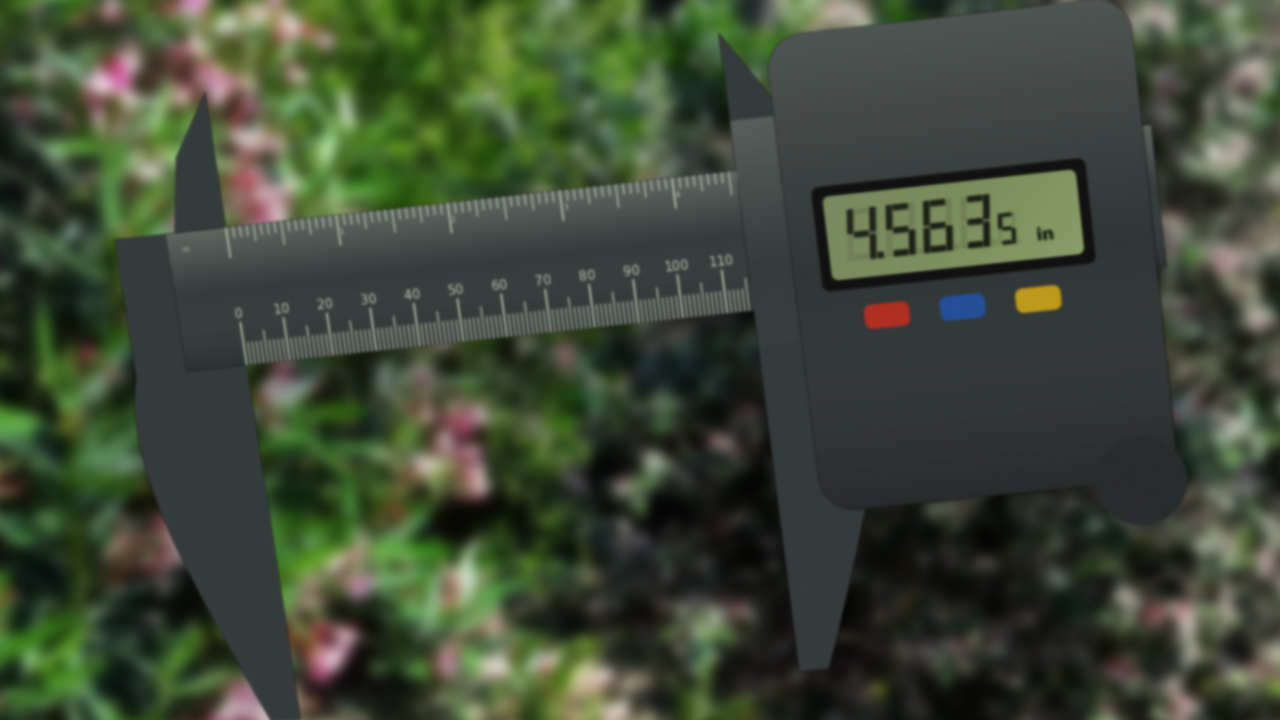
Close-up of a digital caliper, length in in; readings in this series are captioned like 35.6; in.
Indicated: 4.5635; in
